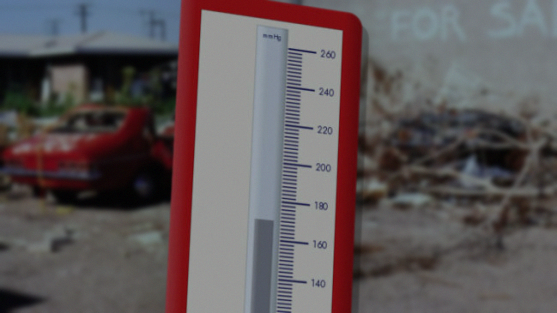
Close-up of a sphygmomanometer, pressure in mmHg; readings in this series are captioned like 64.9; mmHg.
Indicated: 170; mmHg
